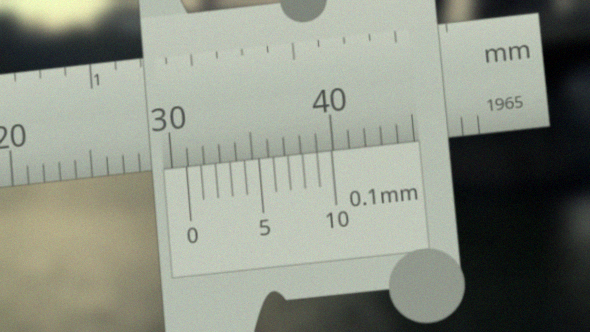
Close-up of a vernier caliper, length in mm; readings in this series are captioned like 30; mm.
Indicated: 30.9; mm
